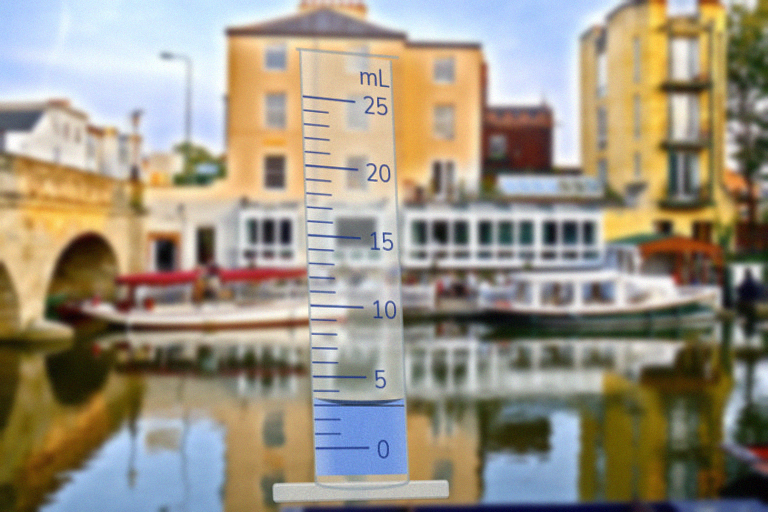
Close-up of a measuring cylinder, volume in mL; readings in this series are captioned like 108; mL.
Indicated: 3; mL
